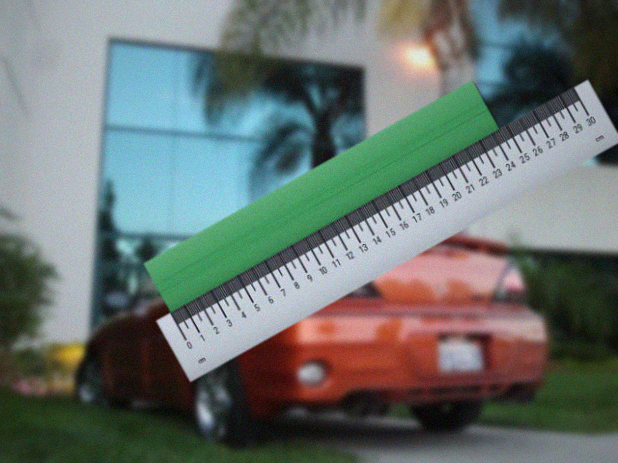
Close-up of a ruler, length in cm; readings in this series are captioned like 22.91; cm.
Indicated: 24.5; cm
